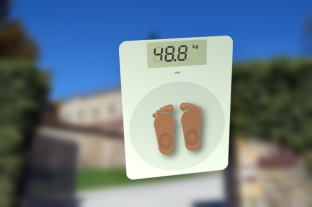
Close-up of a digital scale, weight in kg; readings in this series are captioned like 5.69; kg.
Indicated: 48.8; kg
